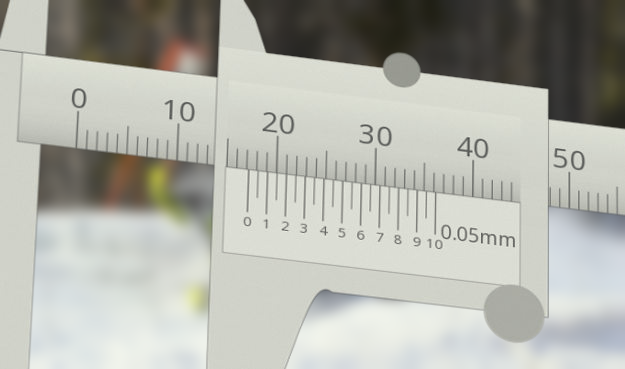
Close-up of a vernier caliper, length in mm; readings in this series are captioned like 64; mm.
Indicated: 17.2; mm
